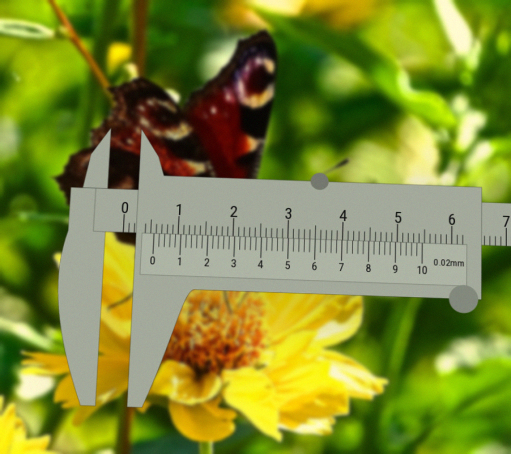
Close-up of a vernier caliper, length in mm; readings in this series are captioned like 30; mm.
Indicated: 5.6; mm
